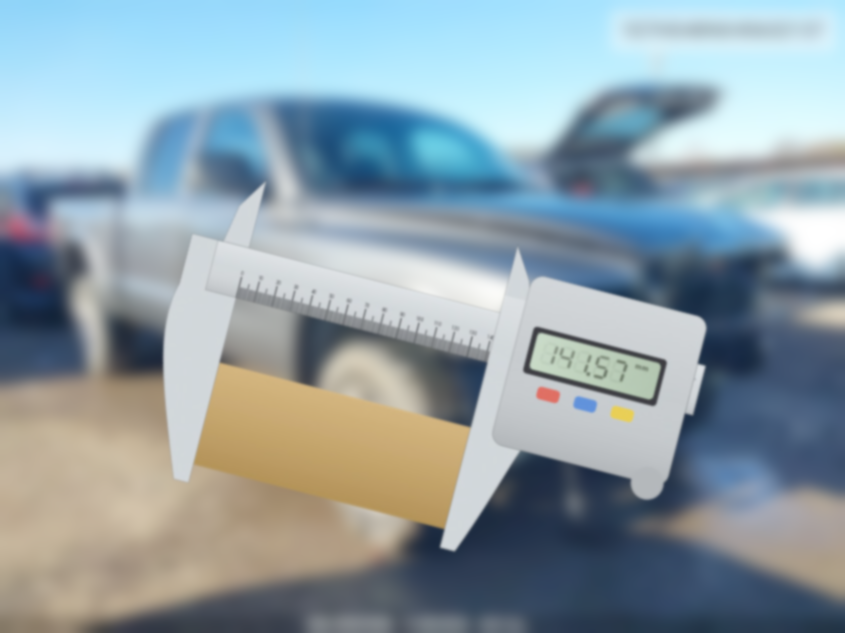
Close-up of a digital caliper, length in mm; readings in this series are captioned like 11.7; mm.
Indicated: 141.57; mm
